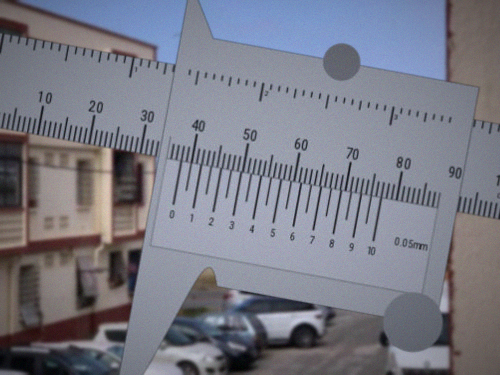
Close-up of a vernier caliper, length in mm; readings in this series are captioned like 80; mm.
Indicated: 38.0; mm
